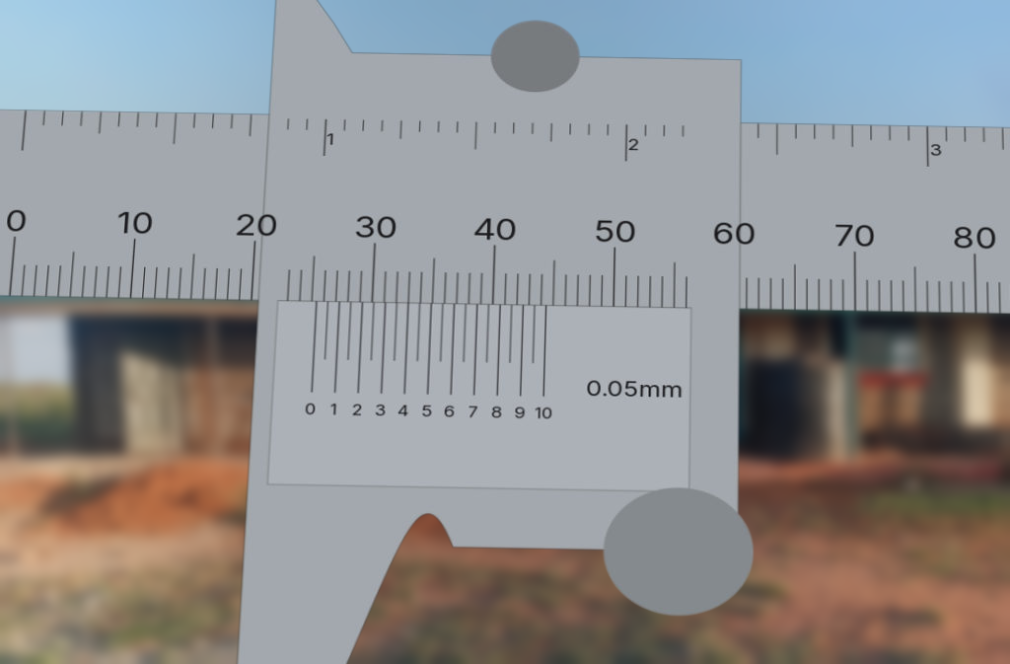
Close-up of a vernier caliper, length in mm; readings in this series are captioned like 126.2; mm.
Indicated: 25.4; mm
